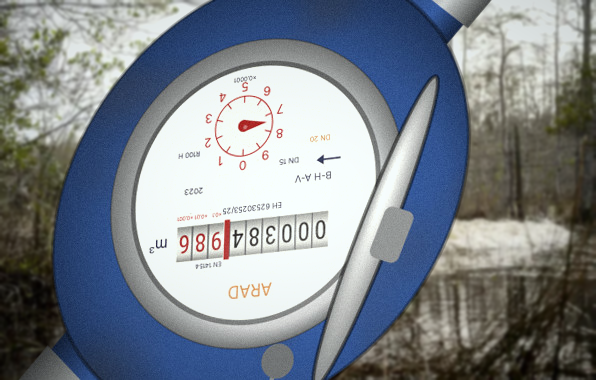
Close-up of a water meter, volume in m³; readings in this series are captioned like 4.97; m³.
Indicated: 384.9867; m³
